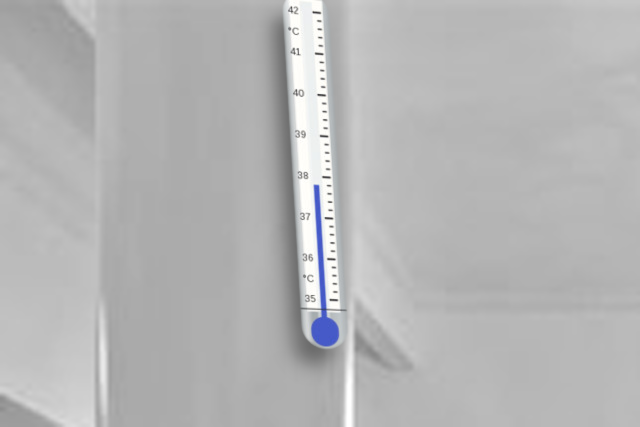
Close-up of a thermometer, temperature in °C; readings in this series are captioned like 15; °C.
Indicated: 37.8; °C
